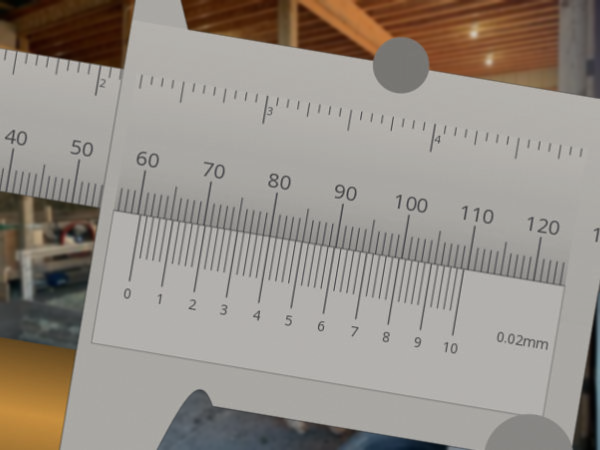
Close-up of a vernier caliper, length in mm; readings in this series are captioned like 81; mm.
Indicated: 60.4; mm
